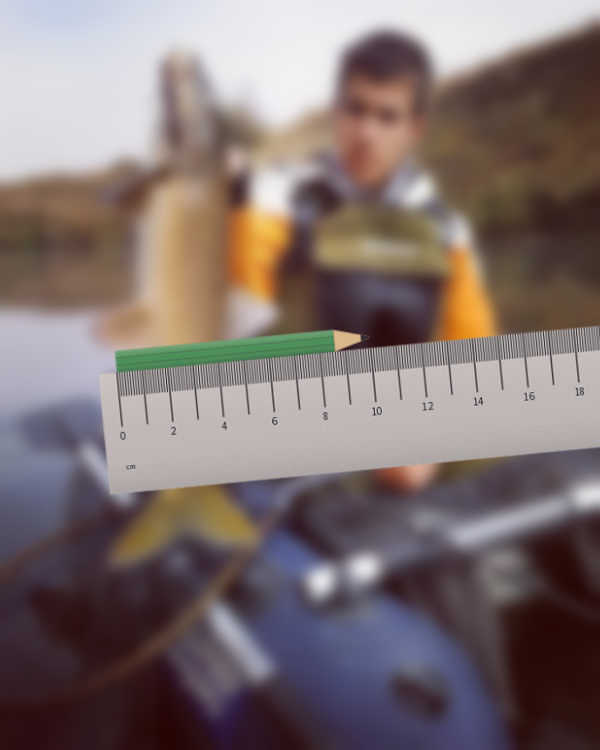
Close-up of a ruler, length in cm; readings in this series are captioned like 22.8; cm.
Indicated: 10; cm
